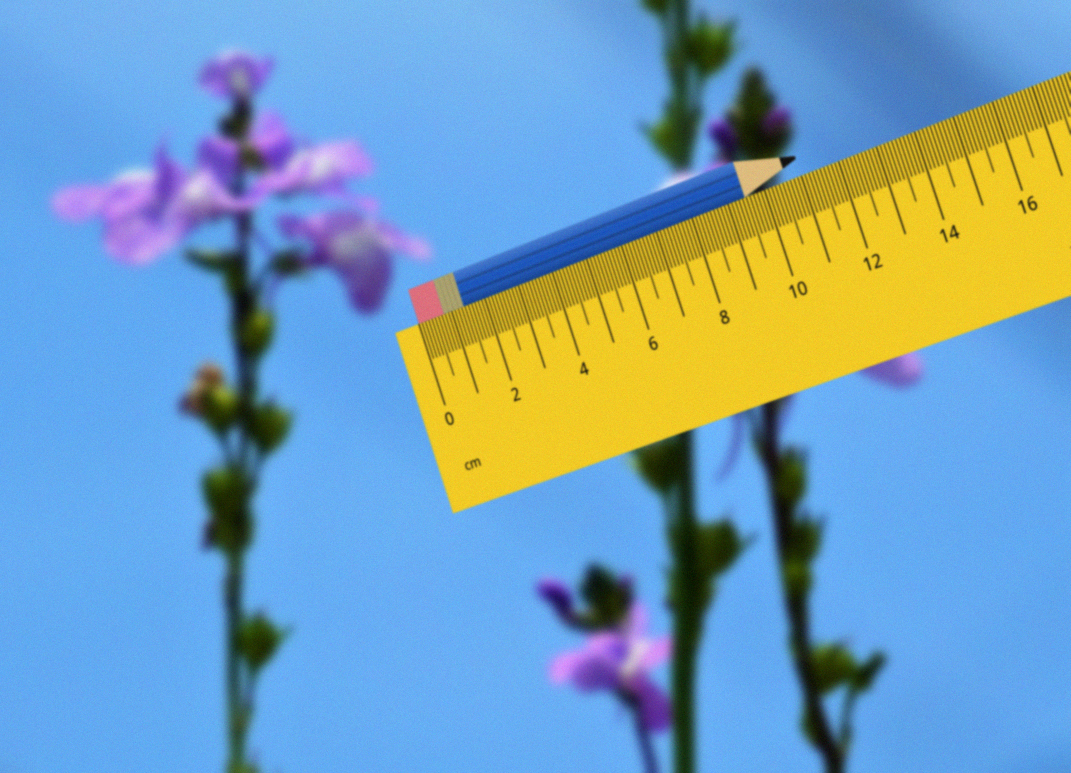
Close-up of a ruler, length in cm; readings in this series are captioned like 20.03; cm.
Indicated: 11; cm
